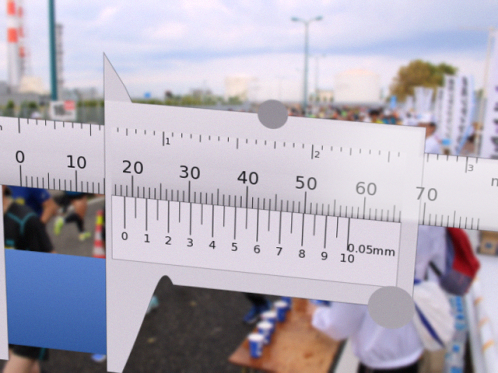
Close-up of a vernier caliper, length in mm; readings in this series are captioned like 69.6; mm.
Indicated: 18.6; mm
